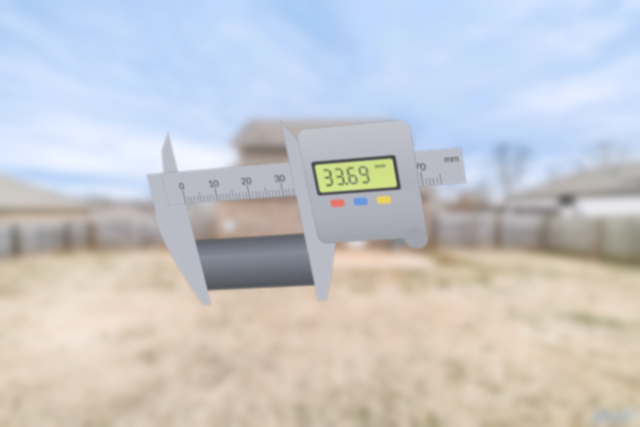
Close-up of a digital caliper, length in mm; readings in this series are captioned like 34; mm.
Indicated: 33.69; mm
